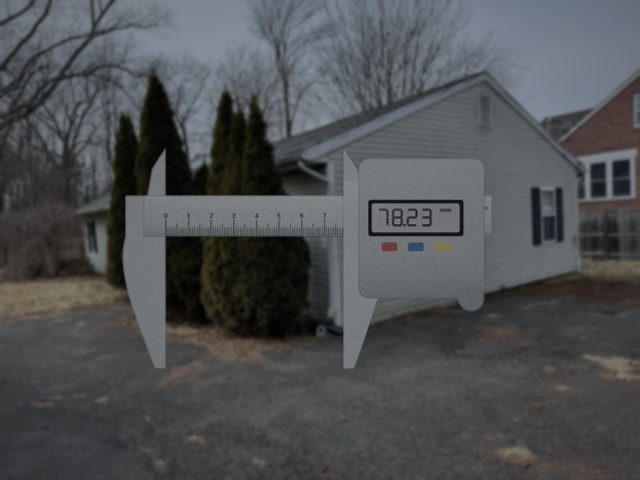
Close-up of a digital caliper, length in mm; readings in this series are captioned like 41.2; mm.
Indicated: 78.23; mm
